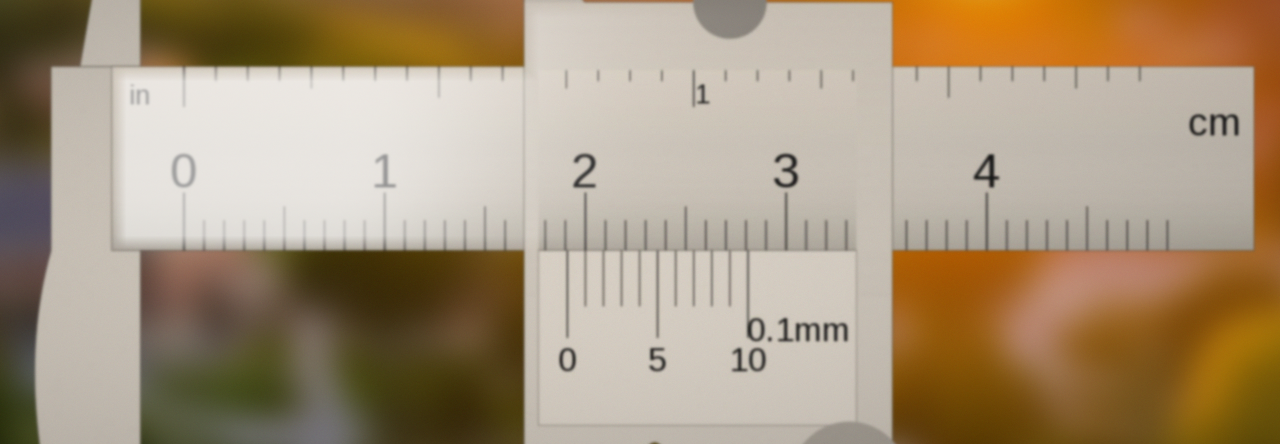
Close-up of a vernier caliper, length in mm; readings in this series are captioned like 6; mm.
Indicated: 19.1; mm
